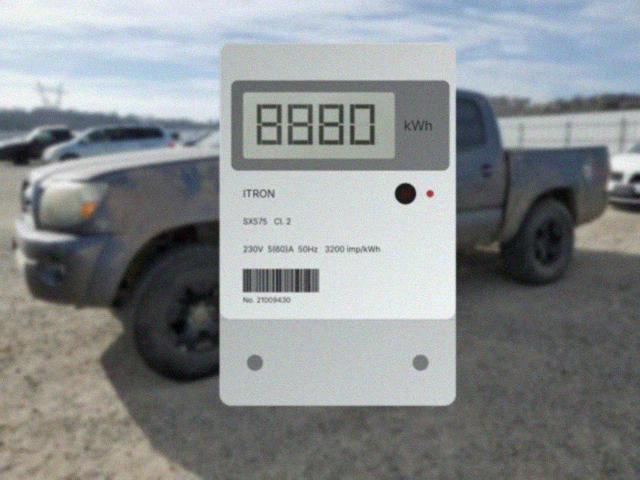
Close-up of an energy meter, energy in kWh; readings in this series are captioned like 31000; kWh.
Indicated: 8880; kWh
